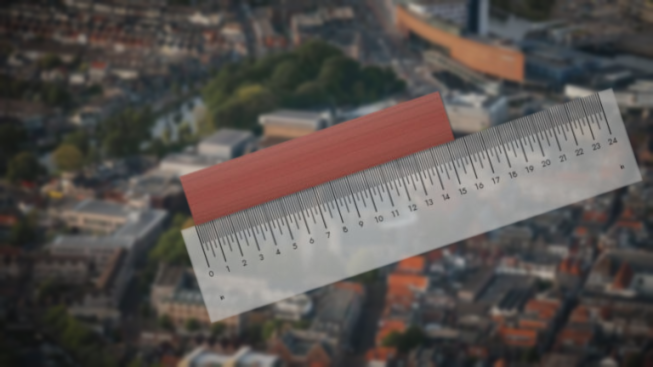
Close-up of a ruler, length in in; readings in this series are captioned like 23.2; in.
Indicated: 15.5; in
